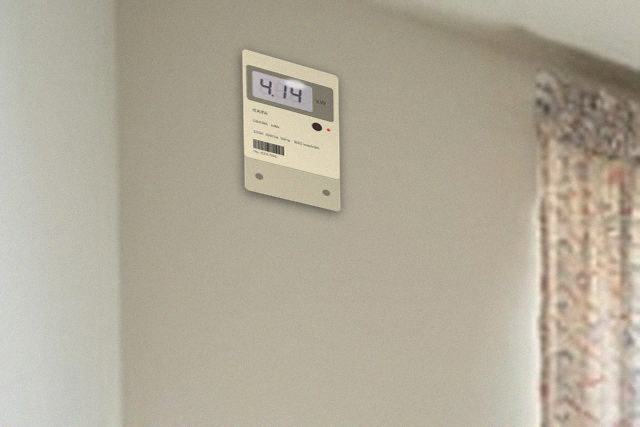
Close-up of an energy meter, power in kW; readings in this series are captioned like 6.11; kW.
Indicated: 4.14; kW
